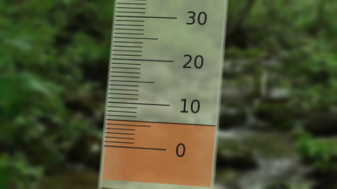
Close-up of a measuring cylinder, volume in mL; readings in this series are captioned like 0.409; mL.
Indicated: 6; mL
